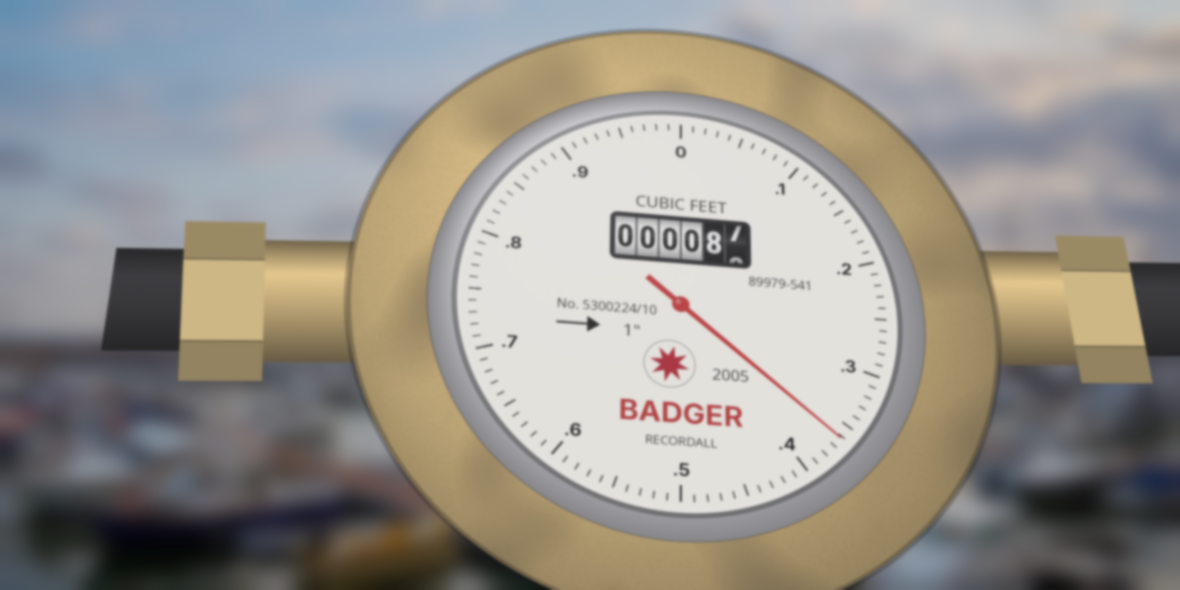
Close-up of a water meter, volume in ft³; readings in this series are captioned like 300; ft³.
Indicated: 87.36; ft³
